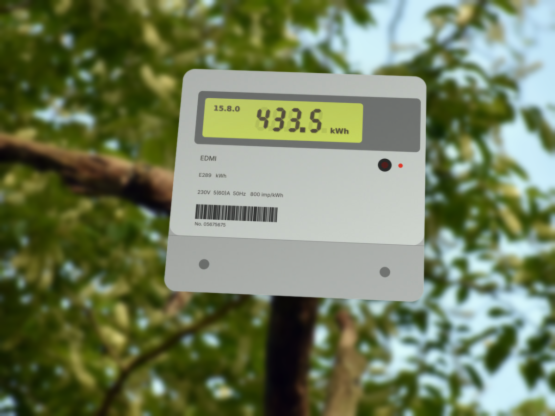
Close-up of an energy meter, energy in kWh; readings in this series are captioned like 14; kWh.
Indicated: 433.5; kWh
